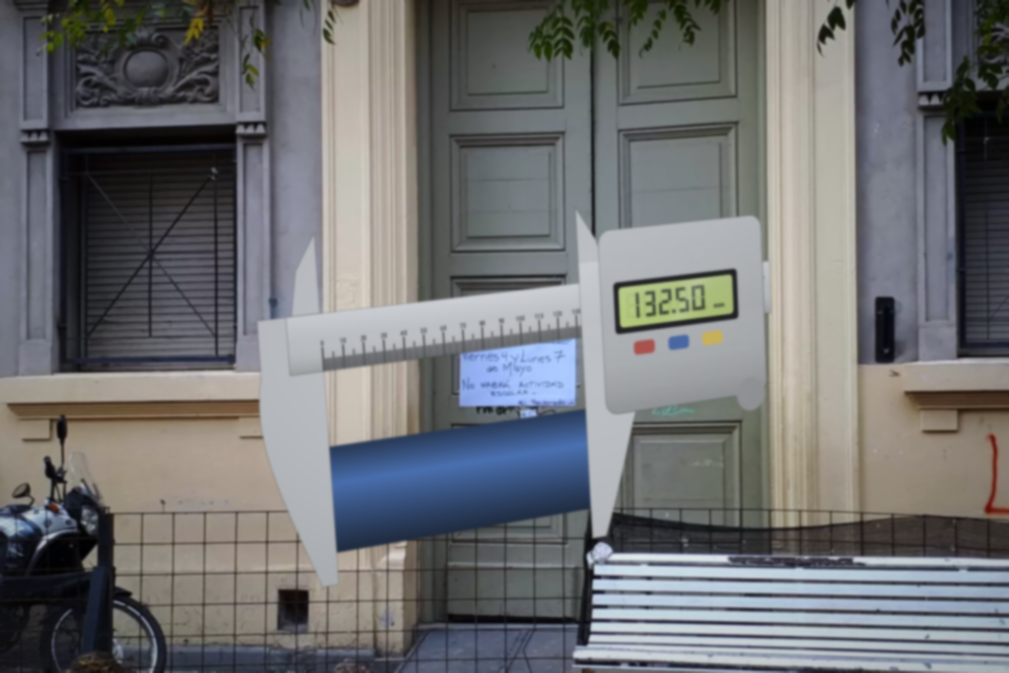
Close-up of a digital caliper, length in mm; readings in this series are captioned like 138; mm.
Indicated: 132.50; mm
